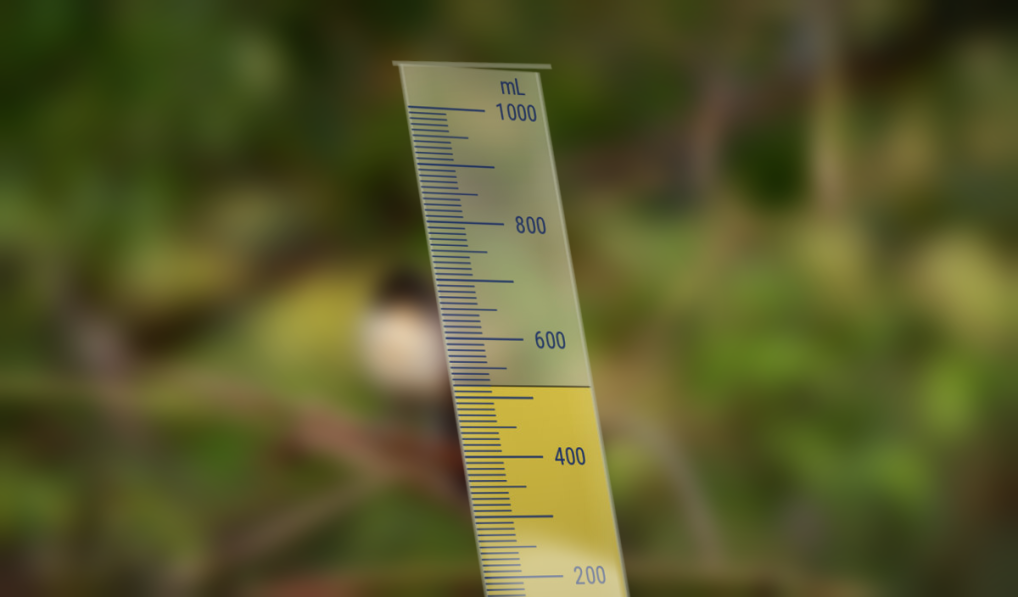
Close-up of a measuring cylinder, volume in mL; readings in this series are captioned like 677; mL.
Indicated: 520; mL
